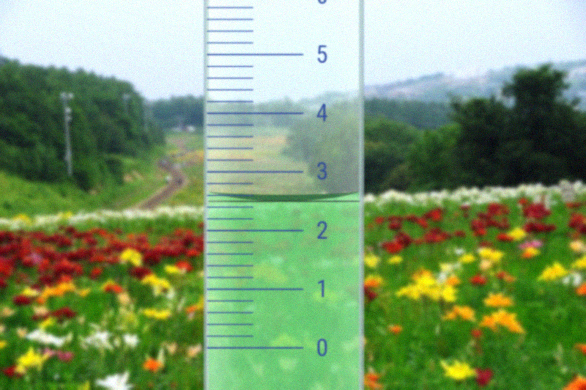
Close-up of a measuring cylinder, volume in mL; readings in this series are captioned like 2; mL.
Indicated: 2.5; mL
